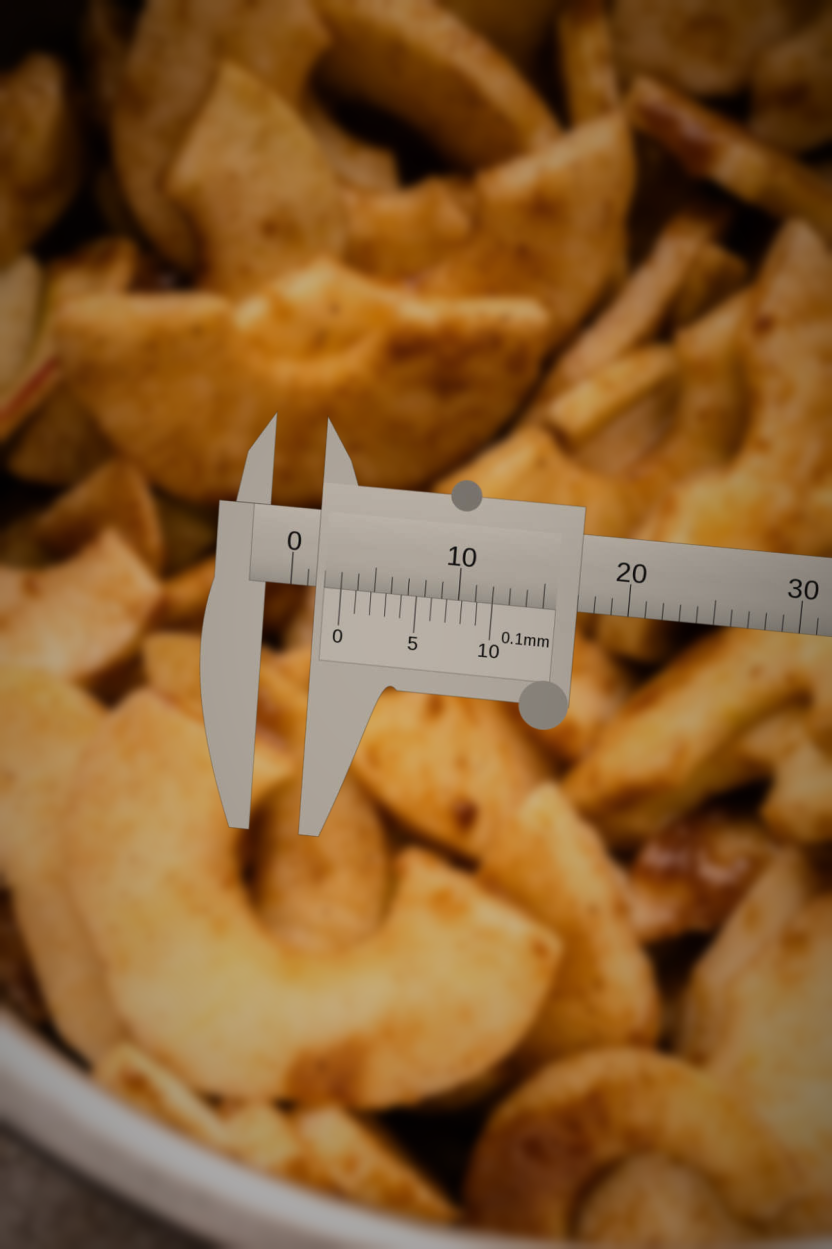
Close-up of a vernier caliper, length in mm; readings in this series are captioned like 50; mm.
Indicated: 3.0; mm
